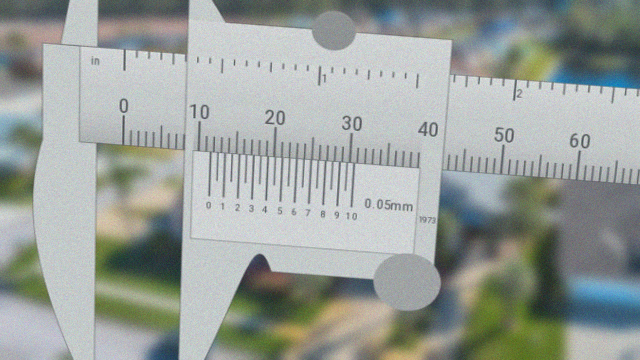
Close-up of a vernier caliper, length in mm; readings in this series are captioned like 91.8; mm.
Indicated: 11.6; mm
